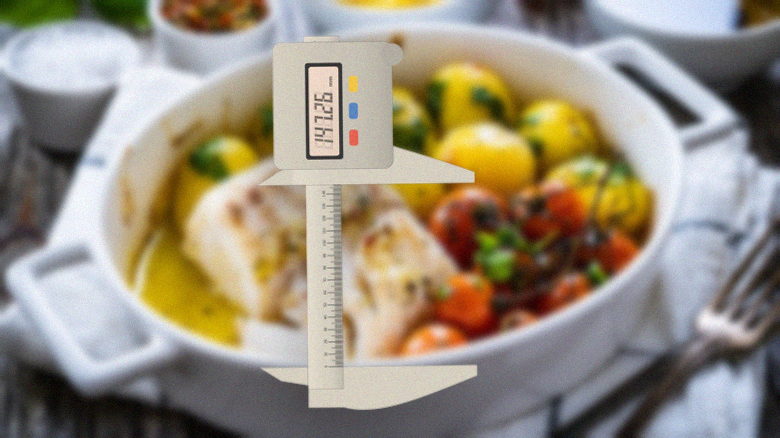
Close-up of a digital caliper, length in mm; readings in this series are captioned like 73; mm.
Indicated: 147.26; mm
